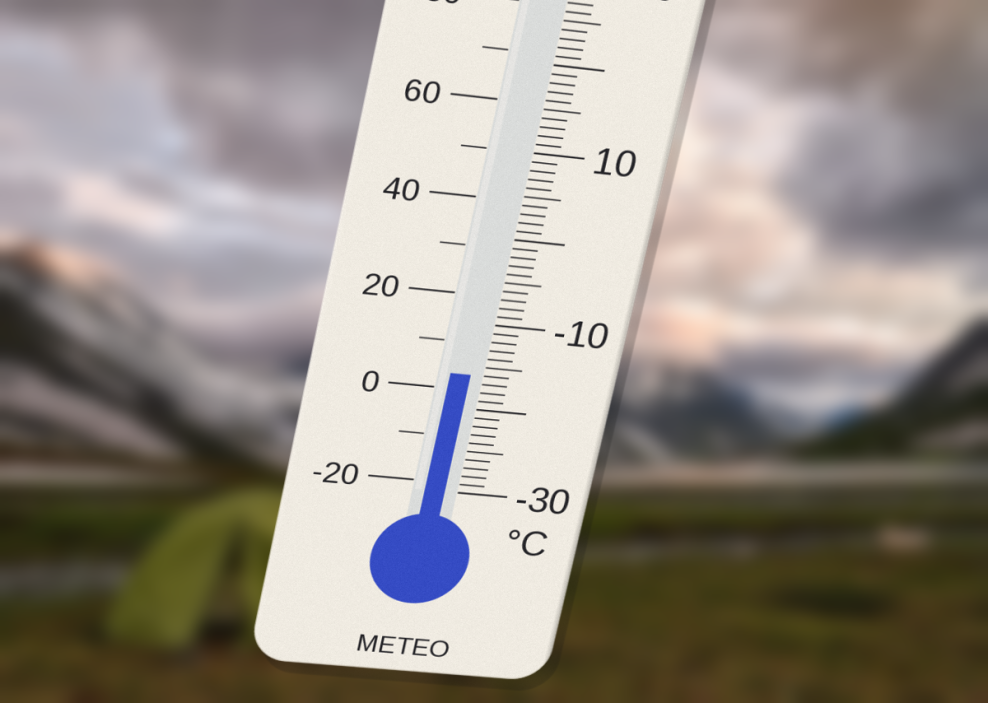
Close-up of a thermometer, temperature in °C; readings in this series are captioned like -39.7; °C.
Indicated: -16; °C
